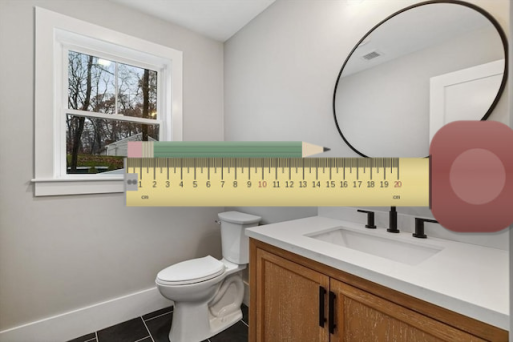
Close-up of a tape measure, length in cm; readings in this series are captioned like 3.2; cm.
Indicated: 15; cm
